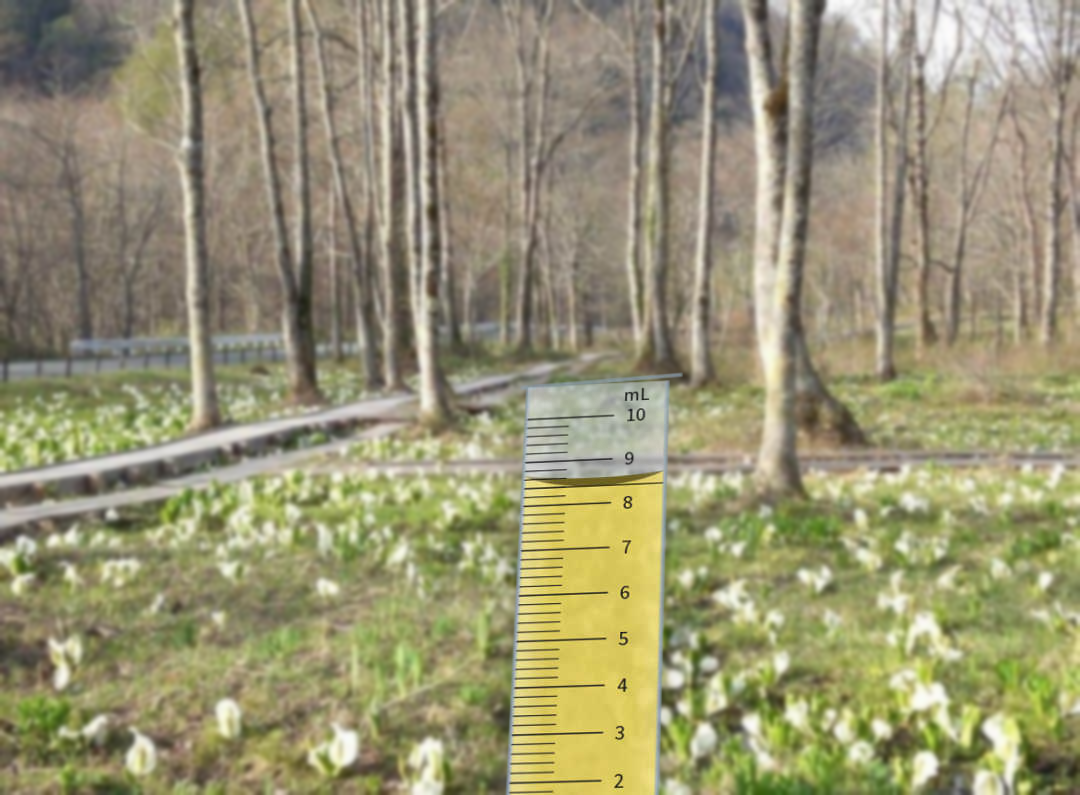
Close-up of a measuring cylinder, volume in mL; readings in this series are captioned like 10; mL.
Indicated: 8.4; mL
